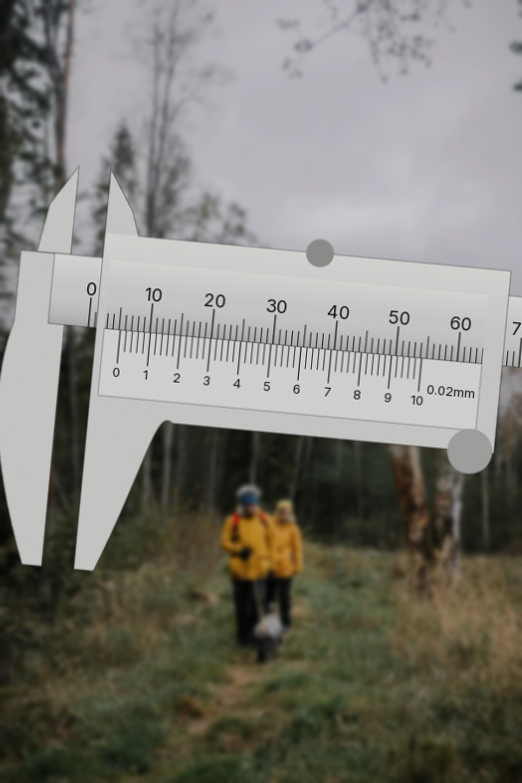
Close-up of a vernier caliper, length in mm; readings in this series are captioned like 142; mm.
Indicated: 5.2; mm
